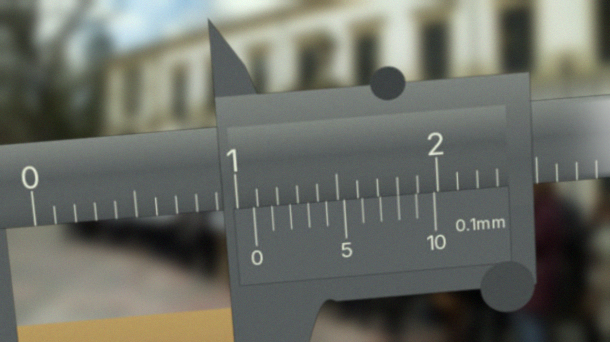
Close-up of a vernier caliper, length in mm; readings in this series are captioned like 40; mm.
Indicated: 10.8; mm
